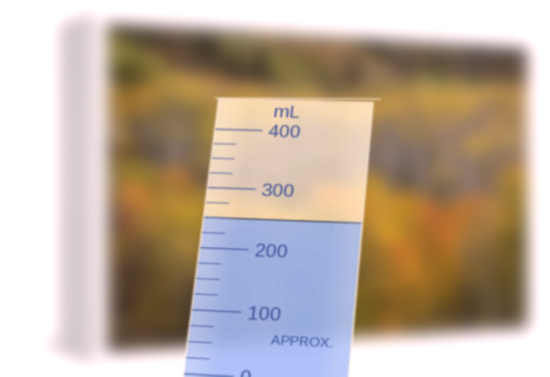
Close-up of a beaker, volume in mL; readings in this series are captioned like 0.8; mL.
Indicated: 250; mL
